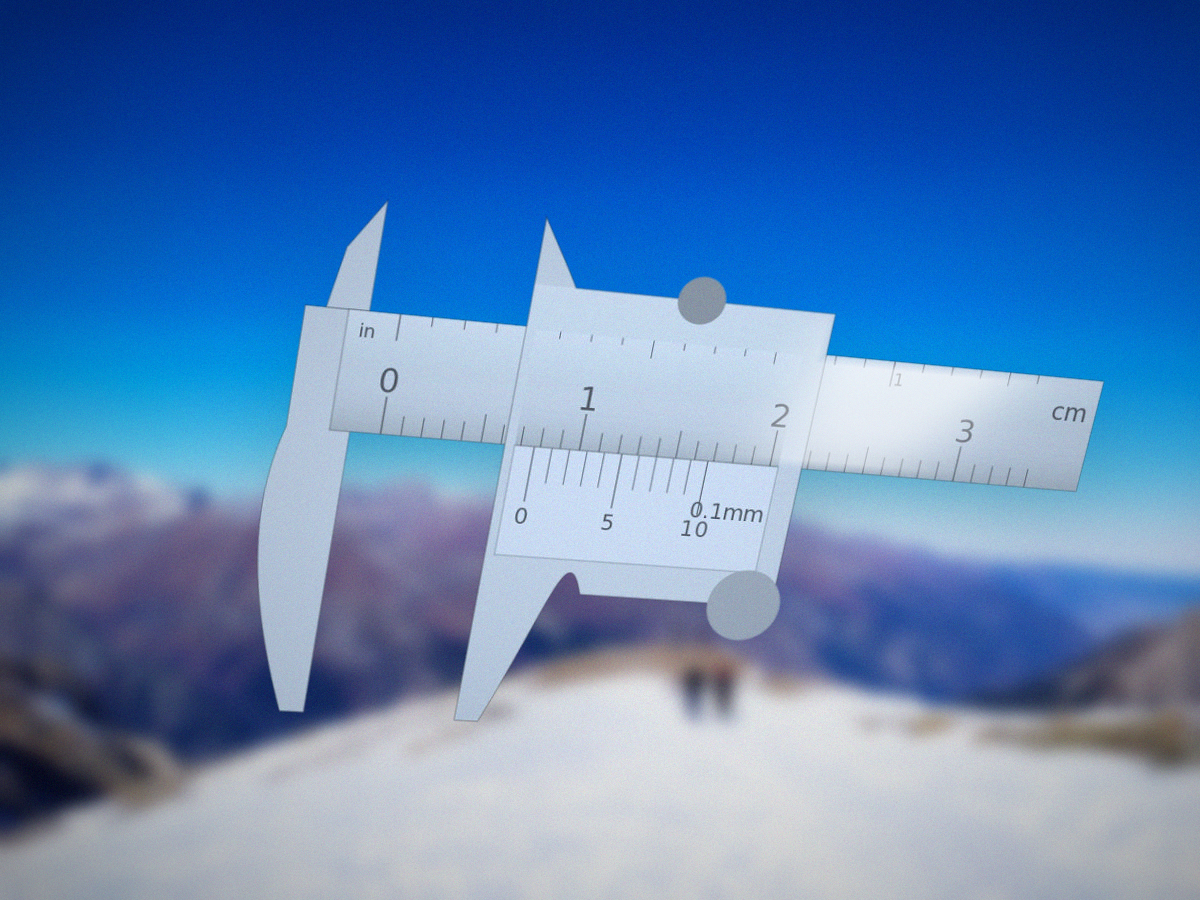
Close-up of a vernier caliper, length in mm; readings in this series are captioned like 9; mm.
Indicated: 7.7; mm
